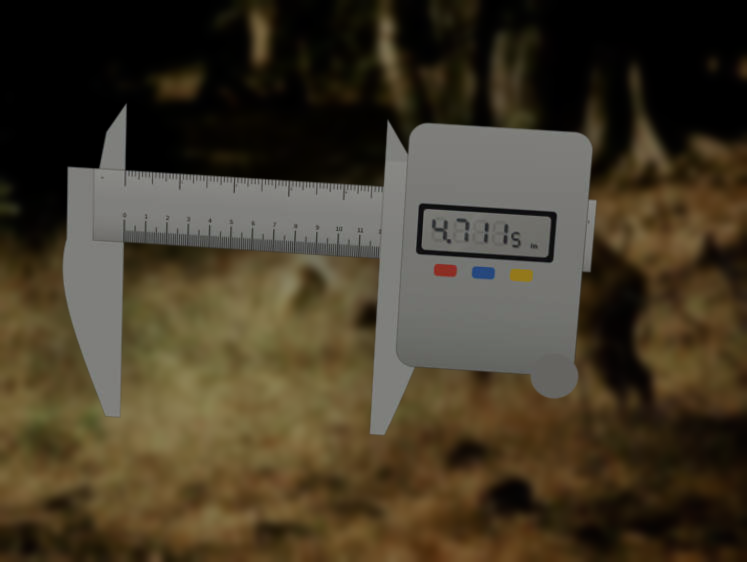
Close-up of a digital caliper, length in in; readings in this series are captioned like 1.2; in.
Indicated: 4.7115; in
